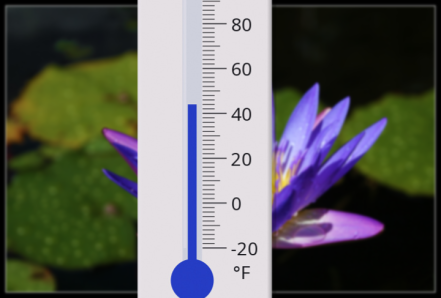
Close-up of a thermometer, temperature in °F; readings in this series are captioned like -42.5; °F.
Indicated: 44; °F
